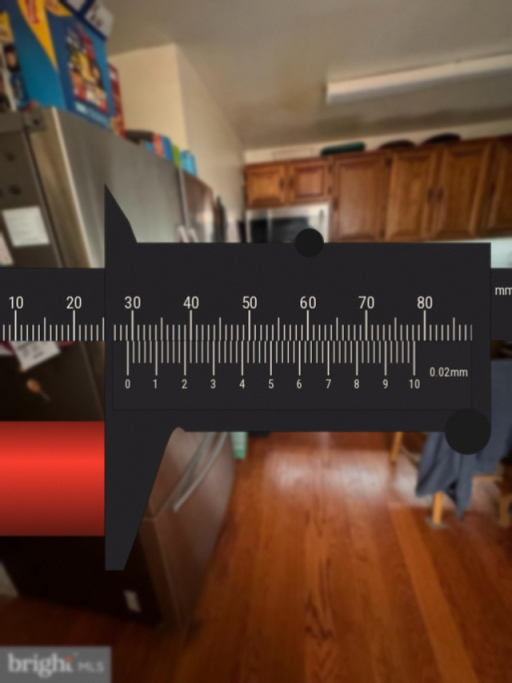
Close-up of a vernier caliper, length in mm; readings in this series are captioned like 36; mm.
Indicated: 29.2; mm
